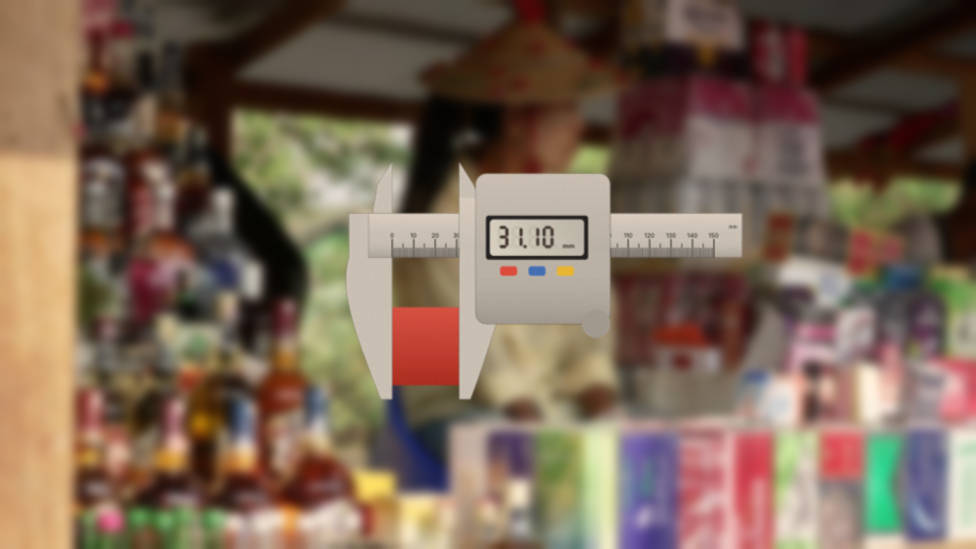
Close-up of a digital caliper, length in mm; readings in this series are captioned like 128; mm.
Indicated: 31.10; mm
